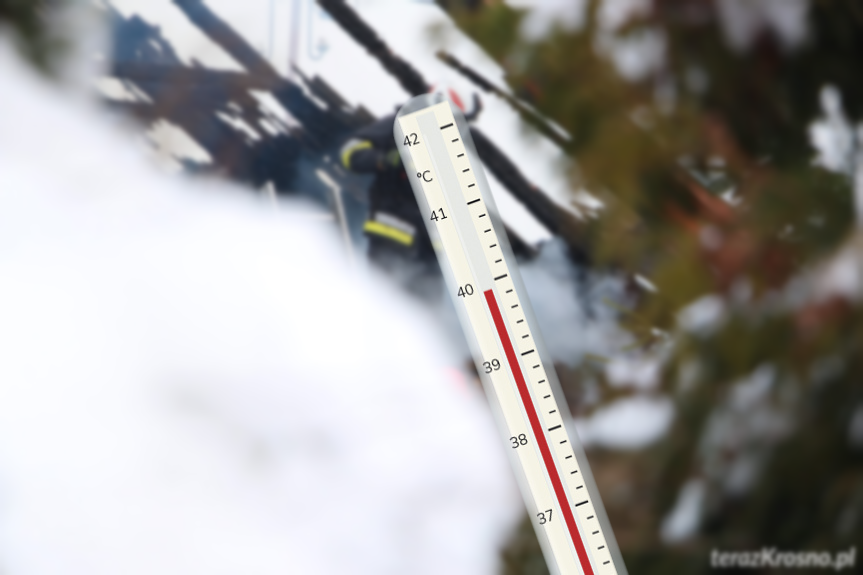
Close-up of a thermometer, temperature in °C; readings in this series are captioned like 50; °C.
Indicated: 39.9; °C
